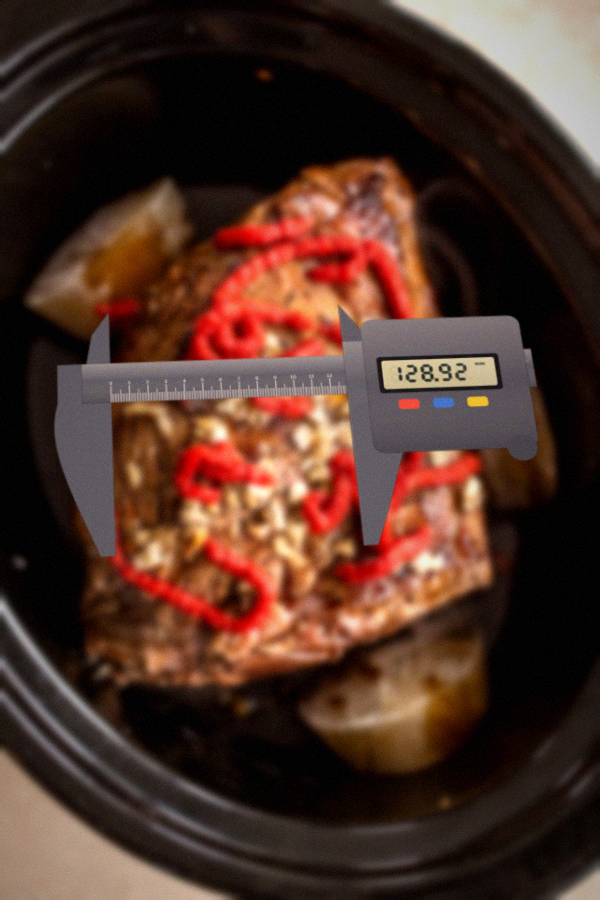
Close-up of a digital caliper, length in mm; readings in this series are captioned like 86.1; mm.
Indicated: 128.92; mm
